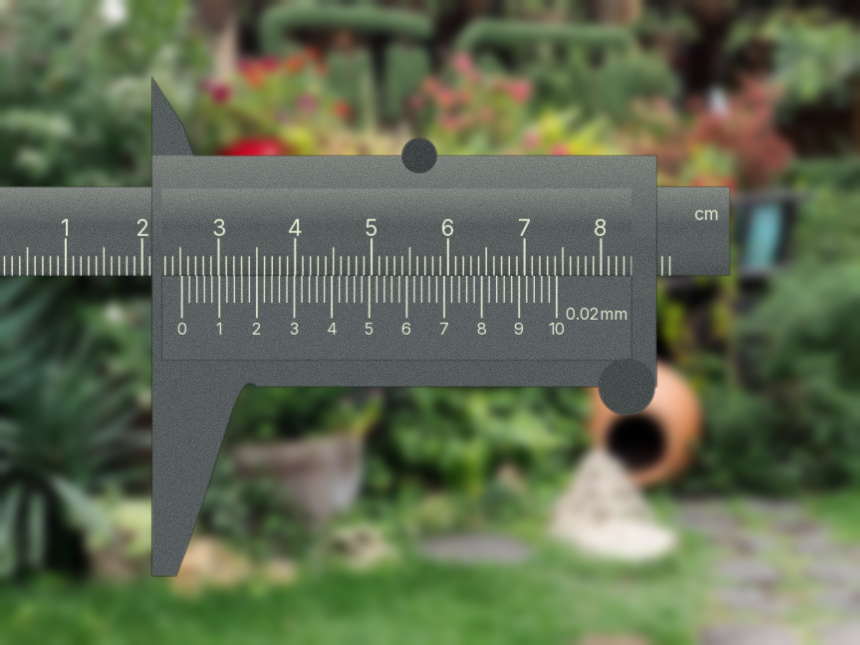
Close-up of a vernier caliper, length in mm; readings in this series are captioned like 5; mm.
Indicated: 25.2; mm
